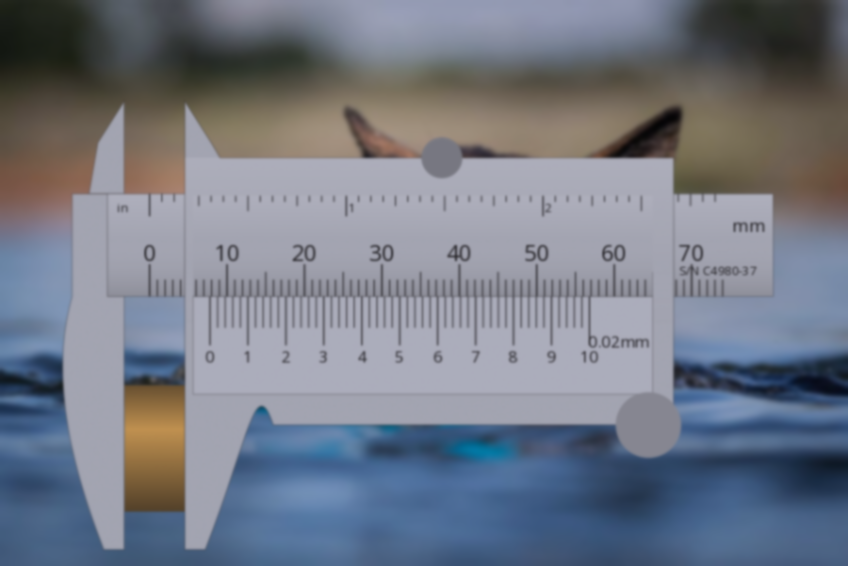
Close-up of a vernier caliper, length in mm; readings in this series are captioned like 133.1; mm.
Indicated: 7.8; mm
